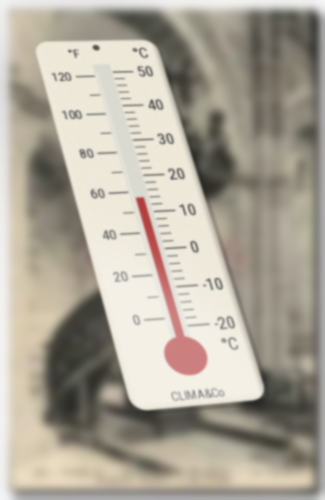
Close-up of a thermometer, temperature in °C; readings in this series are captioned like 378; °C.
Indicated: 14; °C
